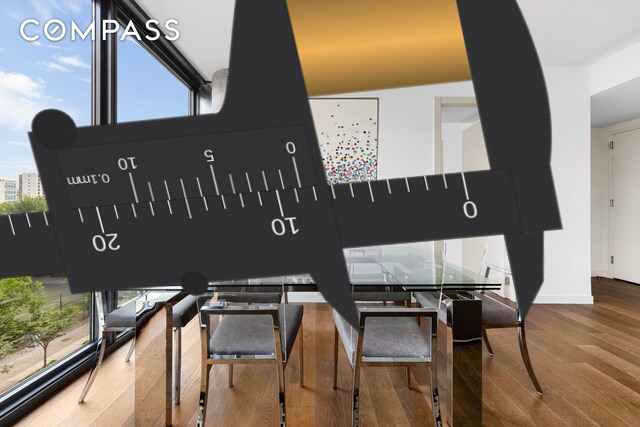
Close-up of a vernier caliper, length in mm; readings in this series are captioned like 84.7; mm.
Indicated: 8.7; mm
